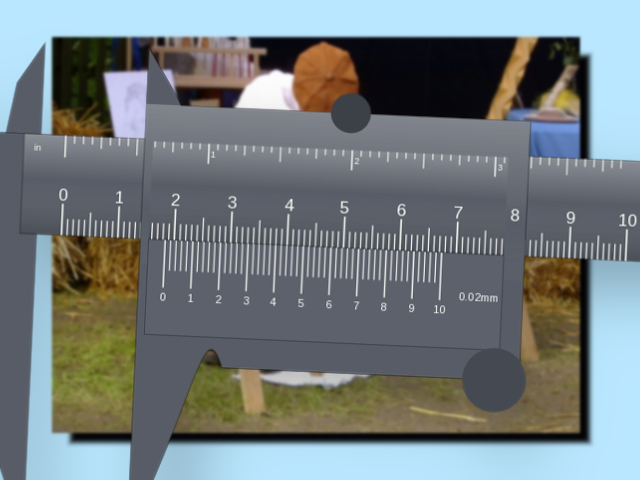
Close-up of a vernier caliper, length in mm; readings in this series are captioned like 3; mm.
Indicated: 18.4; mm
